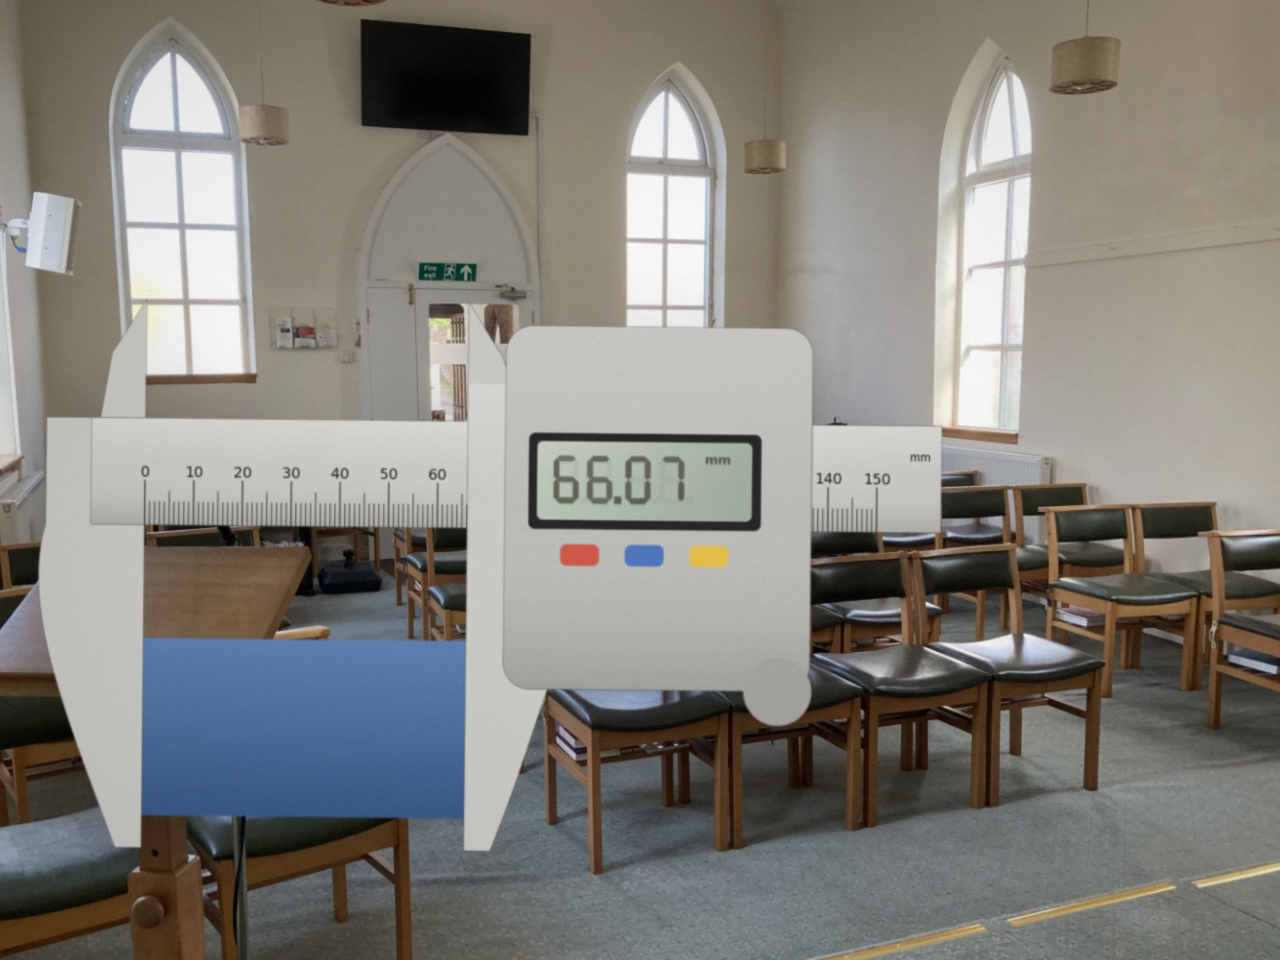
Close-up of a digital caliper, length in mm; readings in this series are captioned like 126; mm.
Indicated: 66.07; mm
